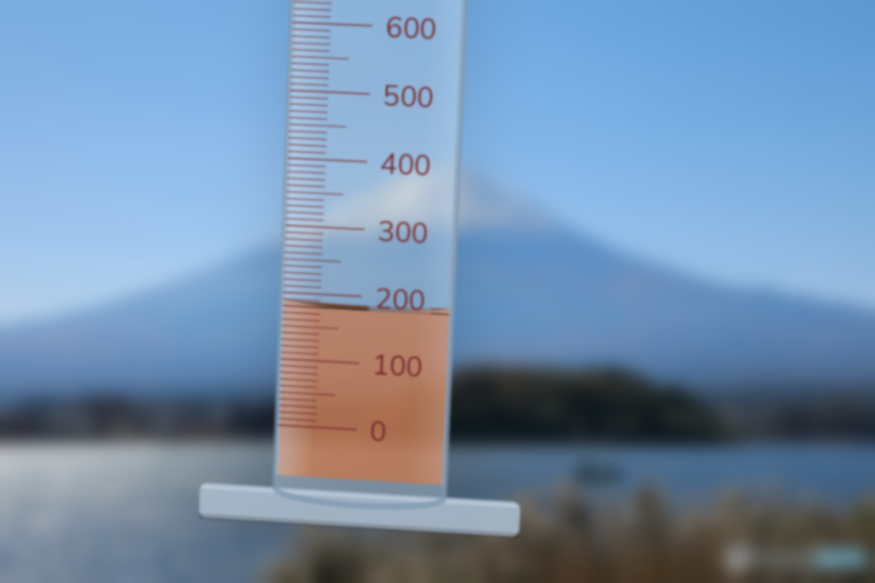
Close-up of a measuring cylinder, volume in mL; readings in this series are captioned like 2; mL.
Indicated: 180; mL
